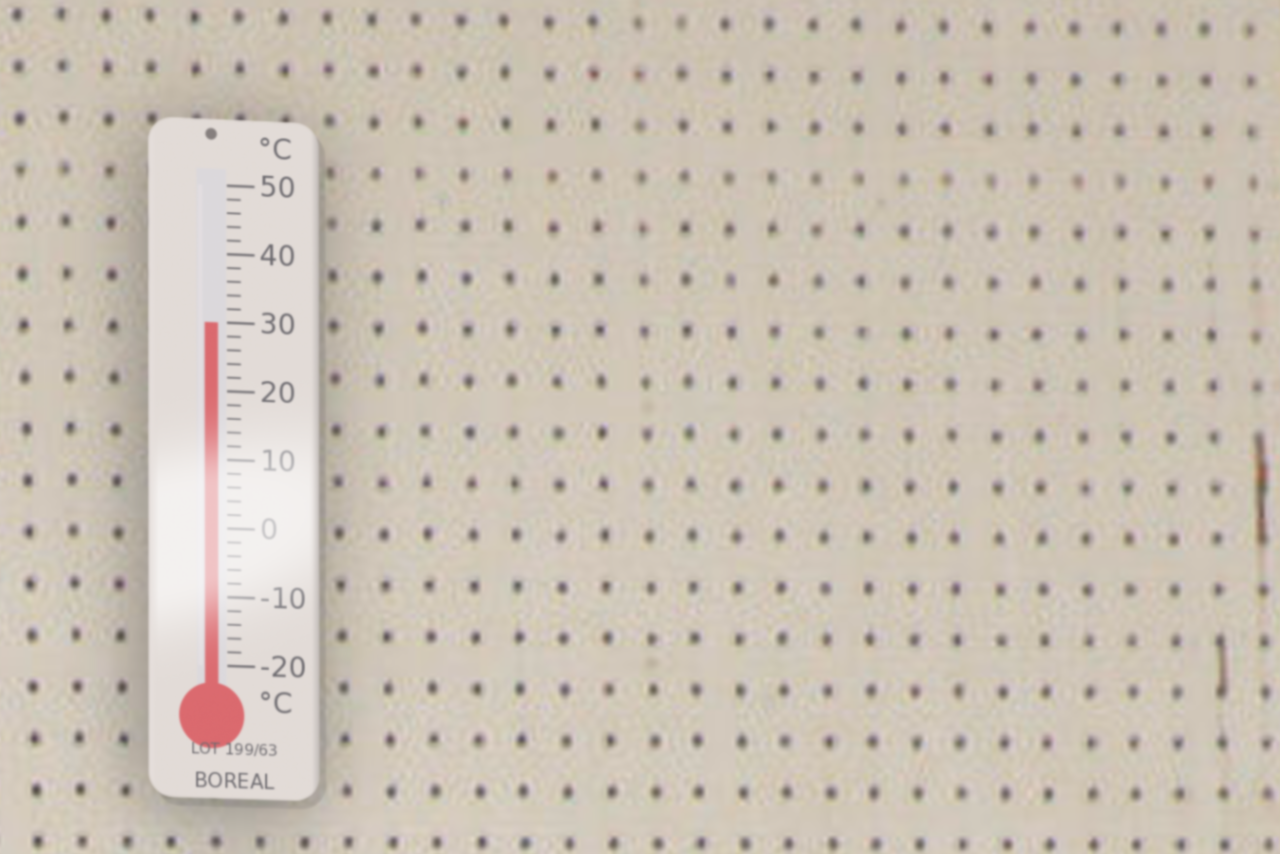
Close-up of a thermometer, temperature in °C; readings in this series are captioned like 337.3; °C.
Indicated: 30; °C
